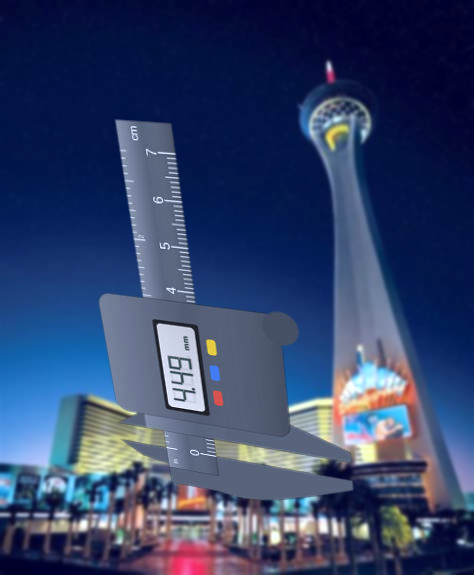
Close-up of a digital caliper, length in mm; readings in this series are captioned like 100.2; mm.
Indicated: 4.49; mm
